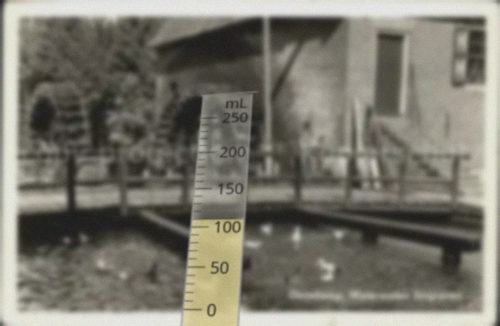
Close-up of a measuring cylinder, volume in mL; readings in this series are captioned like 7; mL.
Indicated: 110; mL
